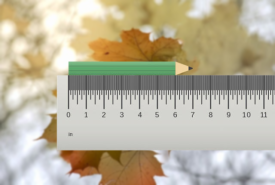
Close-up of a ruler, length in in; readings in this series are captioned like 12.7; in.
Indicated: 7; in
